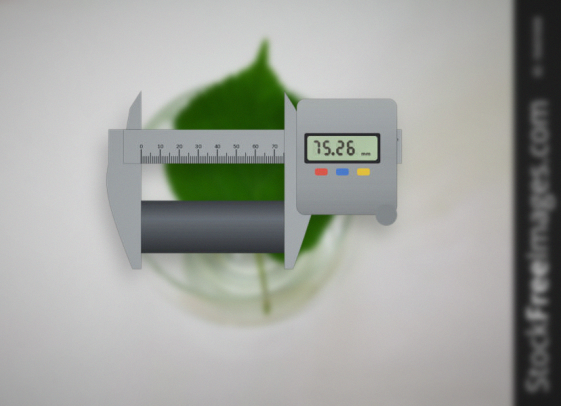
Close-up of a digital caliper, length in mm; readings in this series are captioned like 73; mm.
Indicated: 75.26; mm
